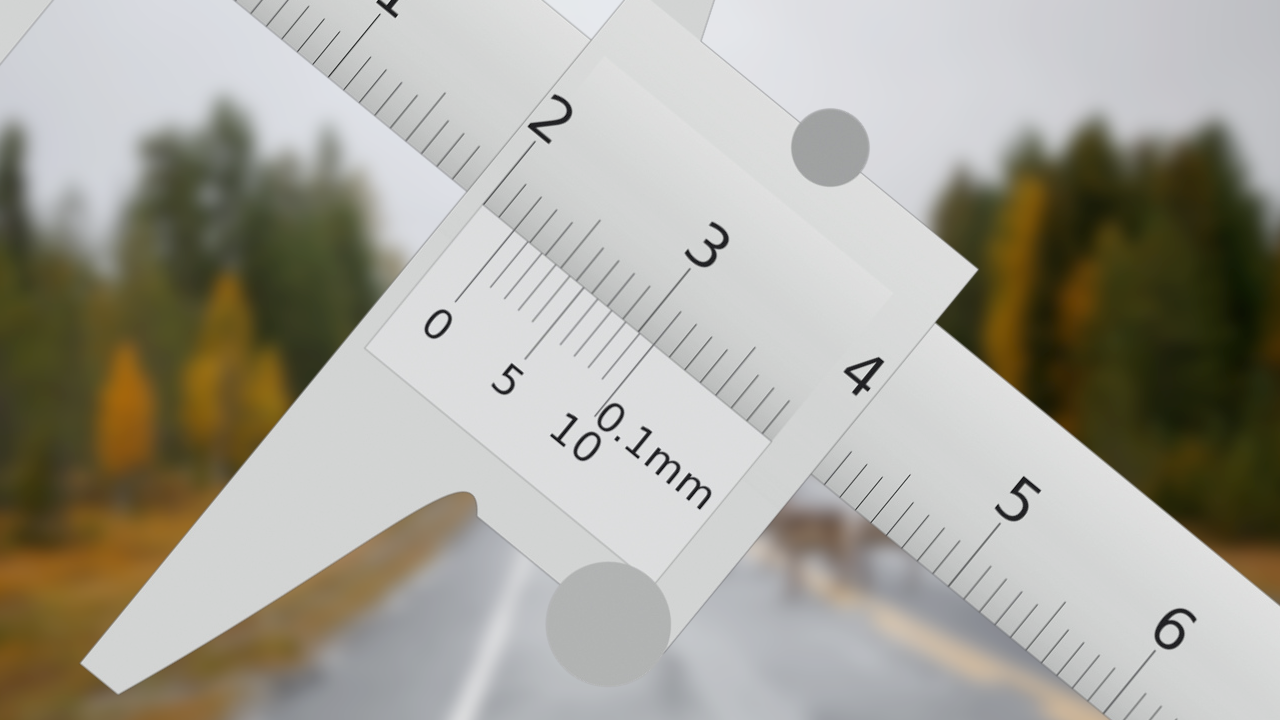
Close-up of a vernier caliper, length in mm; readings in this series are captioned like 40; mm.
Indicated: 22.0; mm
